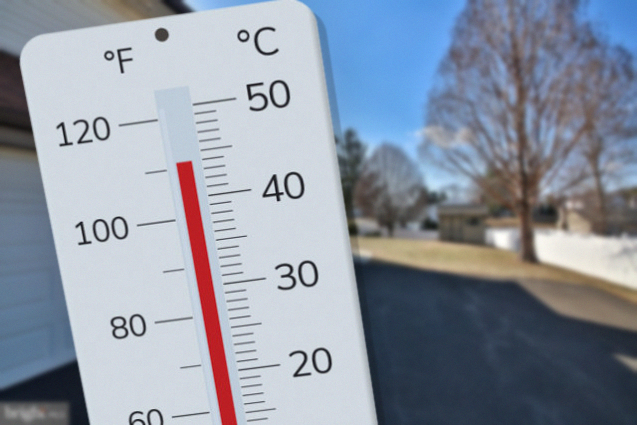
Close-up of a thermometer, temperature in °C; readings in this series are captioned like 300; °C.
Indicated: 44; °C
